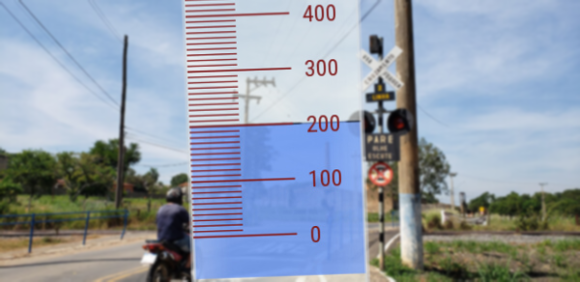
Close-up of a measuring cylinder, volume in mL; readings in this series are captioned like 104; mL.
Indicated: 200; mL
